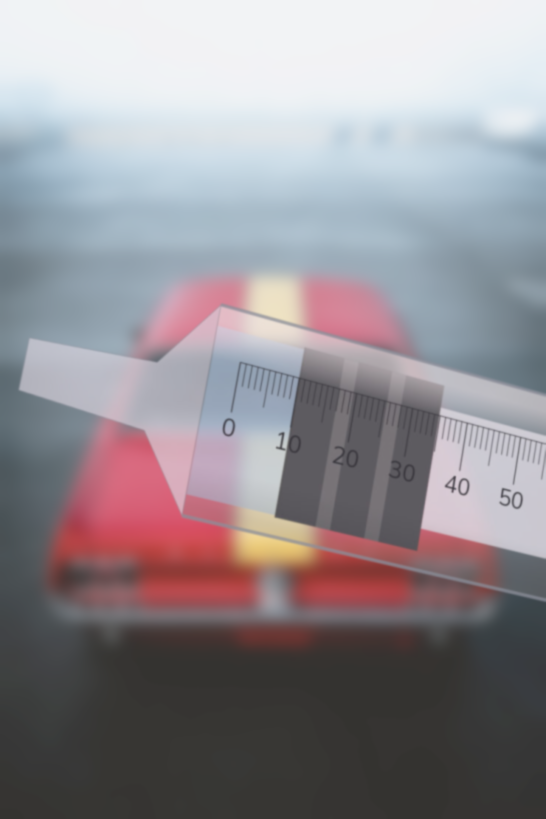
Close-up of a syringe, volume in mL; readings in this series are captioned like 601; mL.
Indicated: 10; mL
